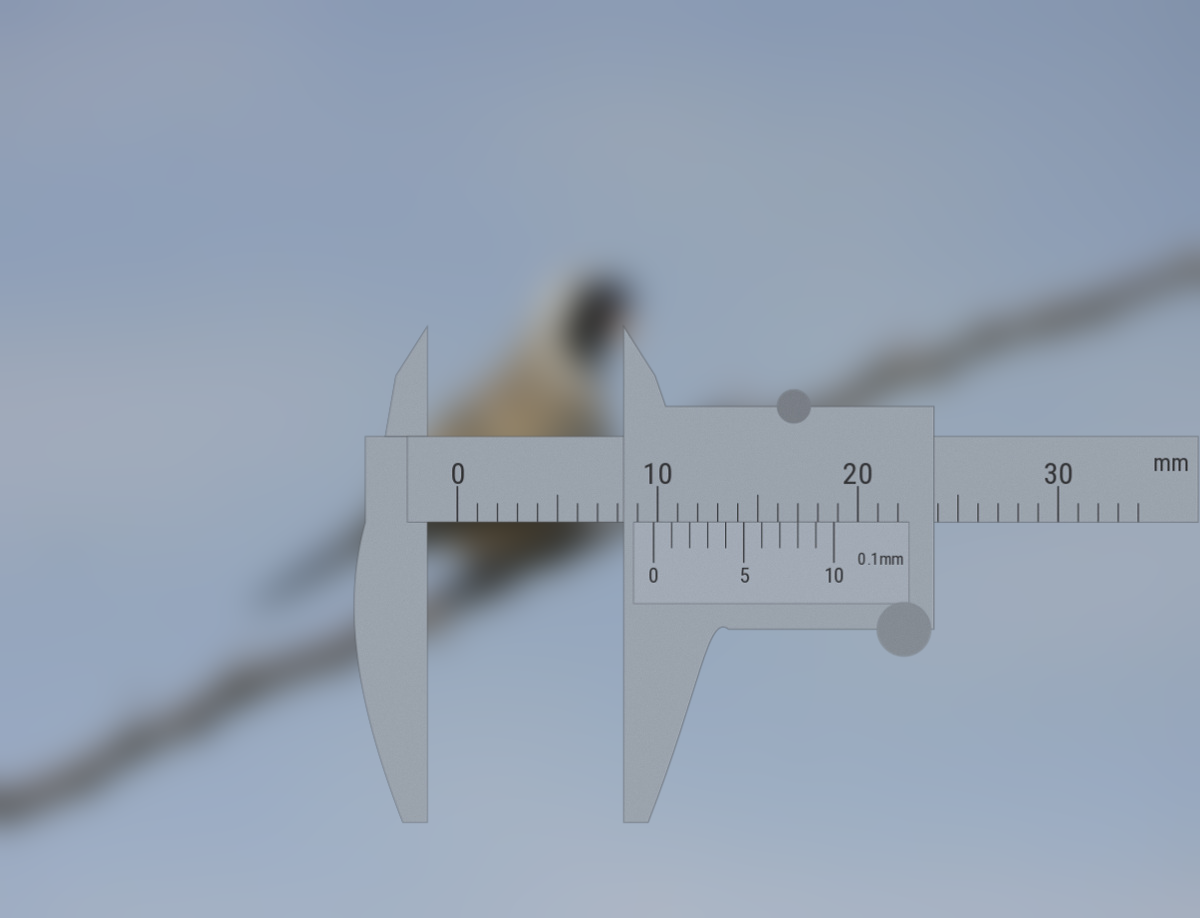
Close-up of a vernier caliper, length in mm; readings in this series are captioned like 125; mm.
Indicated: 9.8; mm
